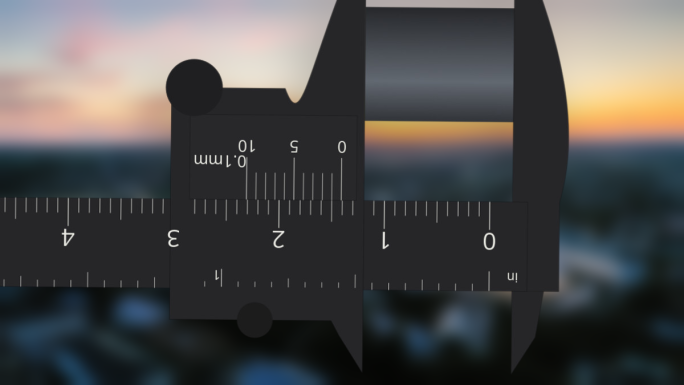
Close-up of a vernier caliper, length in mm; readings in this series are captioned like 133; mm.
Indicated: 14.1; mm
